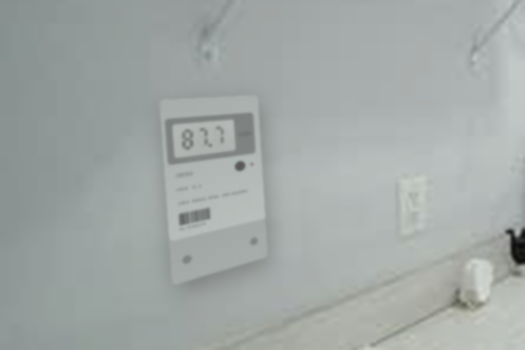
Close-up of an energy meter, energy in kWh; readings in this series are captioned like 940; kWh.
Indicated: 87.7; kWh
